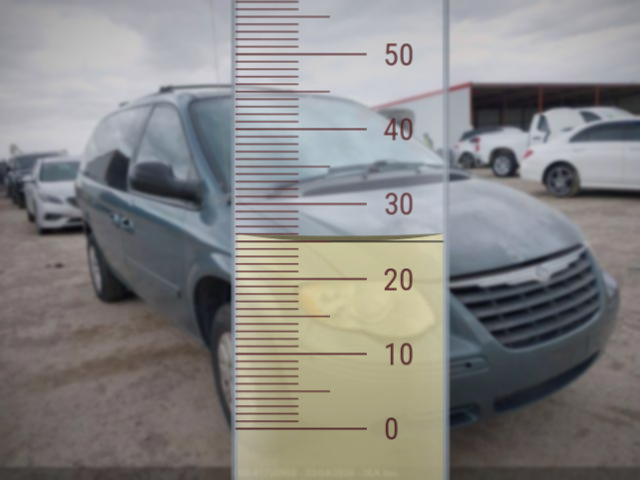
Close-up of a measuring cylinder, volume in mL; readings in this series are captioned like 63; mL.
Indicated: 25; mL
